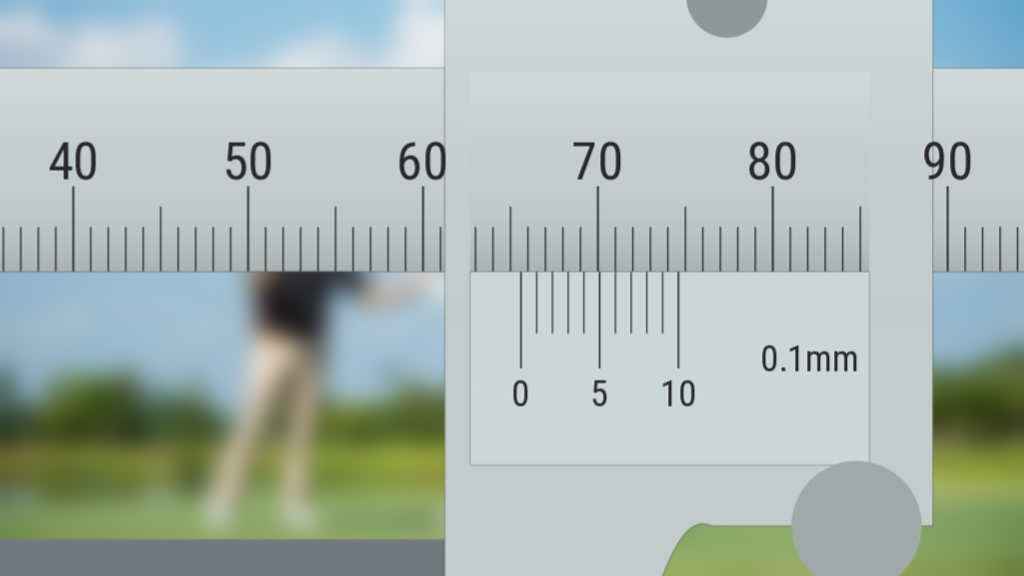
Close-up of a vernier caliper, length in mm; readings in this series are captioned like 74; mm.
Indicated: 65.6; mm
